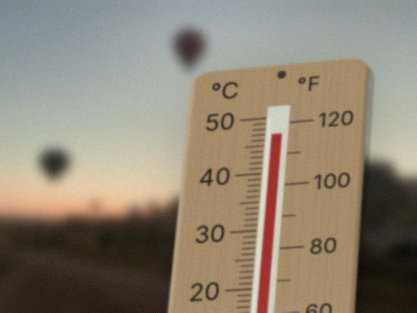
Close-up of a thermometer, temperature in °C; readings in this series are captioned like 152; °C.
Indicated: 47; °C
